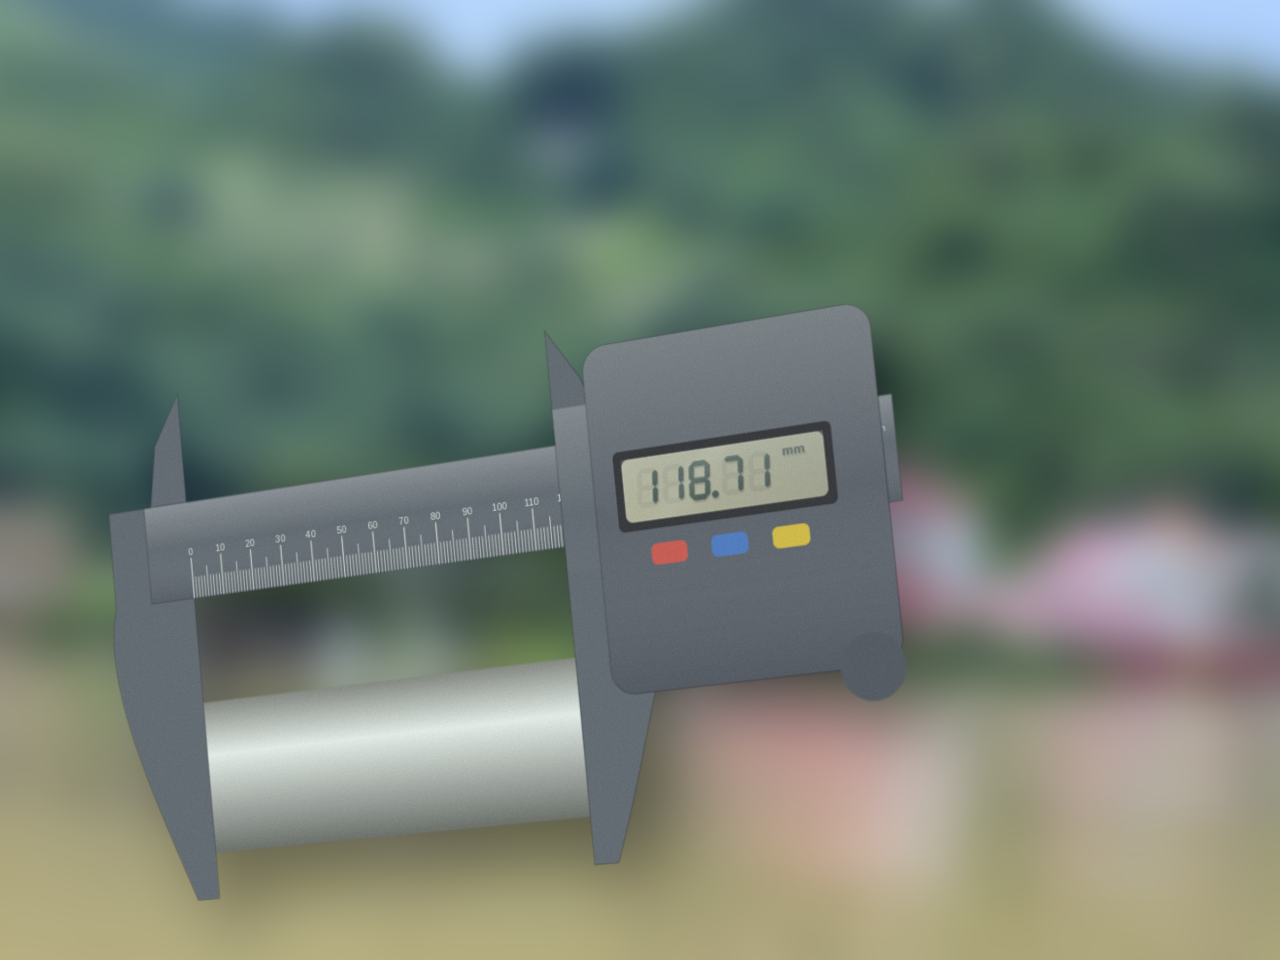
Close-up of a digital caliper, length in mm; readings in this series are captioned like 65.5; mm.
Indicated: 118.71; mm
